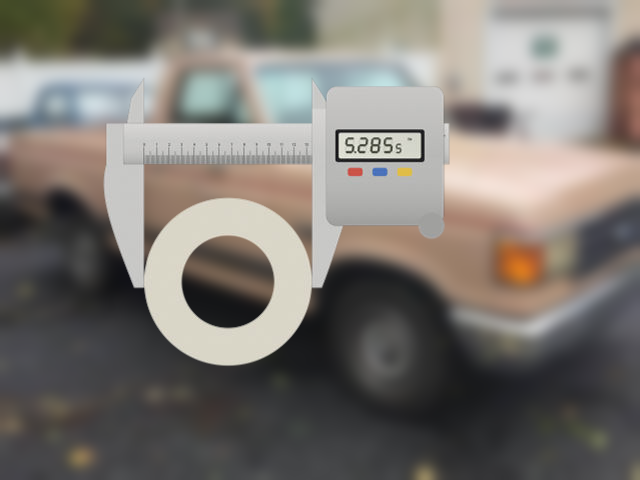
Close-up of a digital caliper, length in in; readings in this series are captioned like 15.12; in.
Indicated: 5.2855; in
